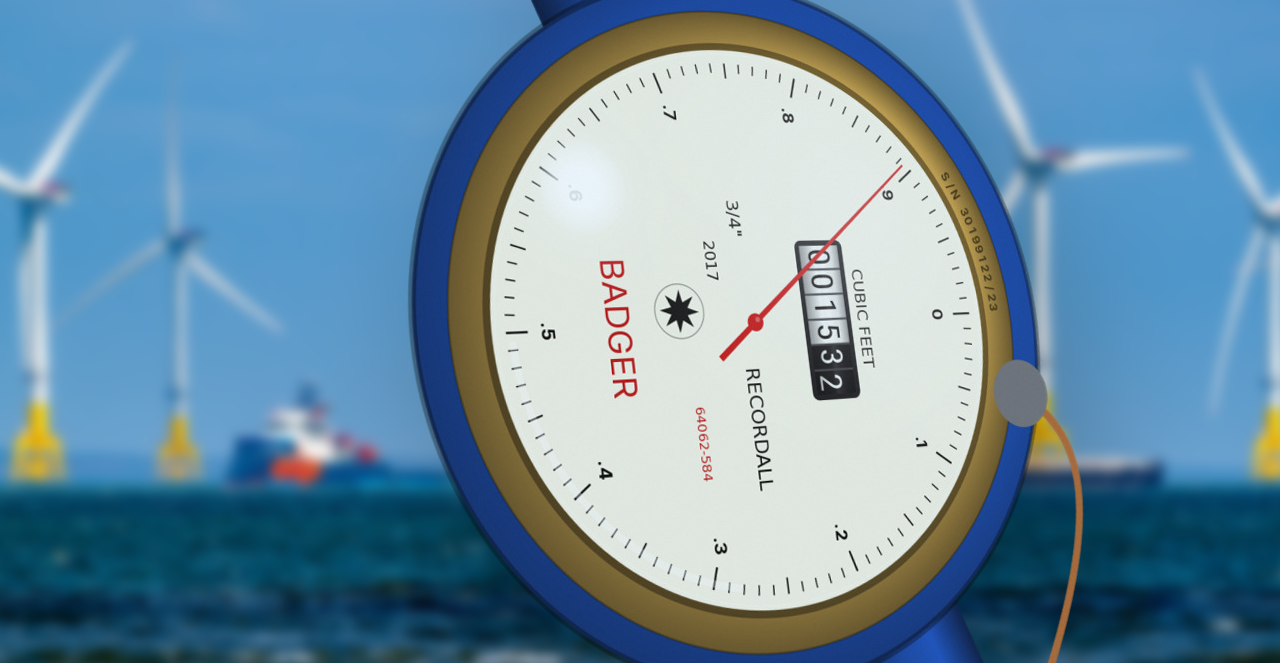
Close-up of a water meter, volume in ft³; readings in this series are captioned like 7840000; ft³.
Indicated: 1531.89; ft³
